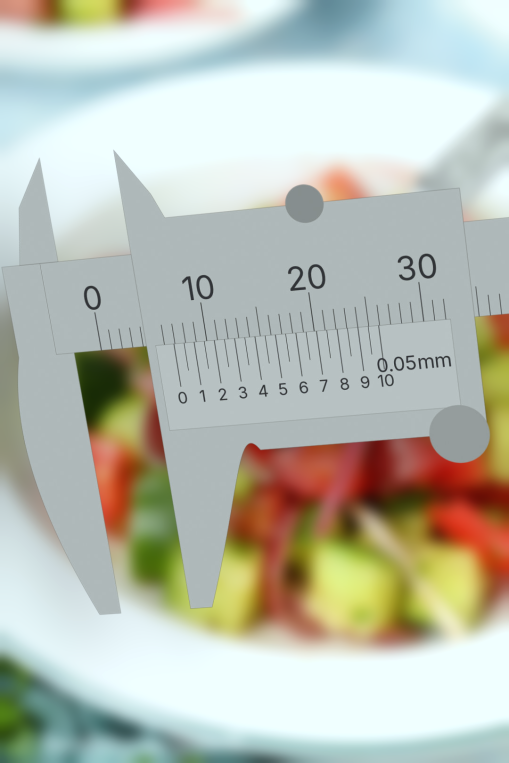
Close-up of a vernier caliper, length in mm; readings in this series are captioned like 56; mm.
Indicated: 6.9; mm
